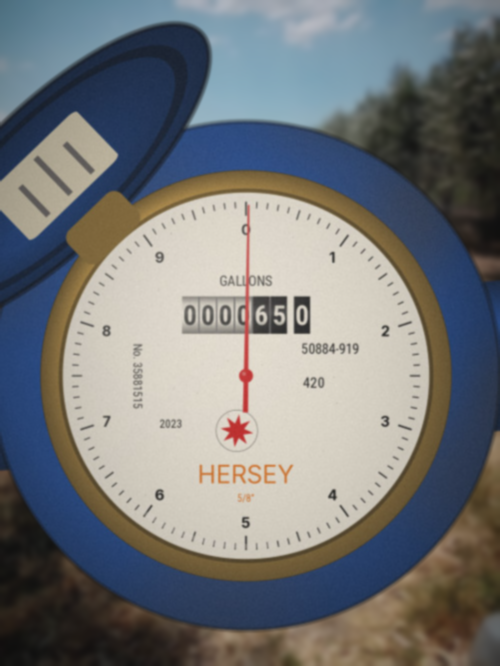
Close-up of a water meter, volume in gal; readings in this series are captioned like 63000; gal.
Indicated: 650.0; gal
